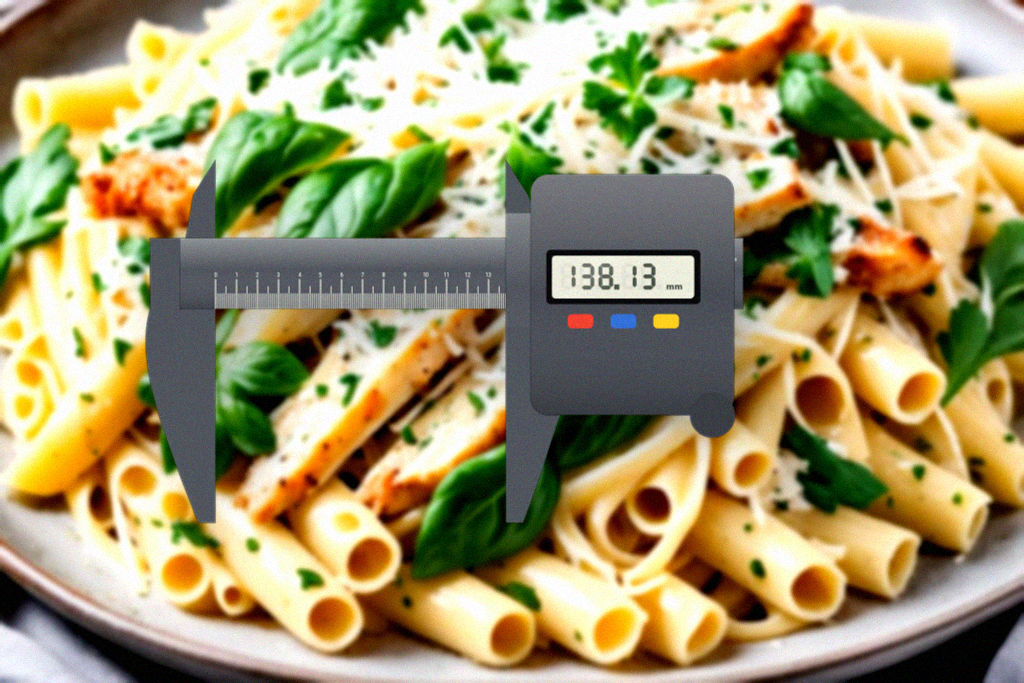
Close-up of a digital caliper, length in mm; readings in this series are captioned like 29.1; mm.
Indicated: 138.13; mm
